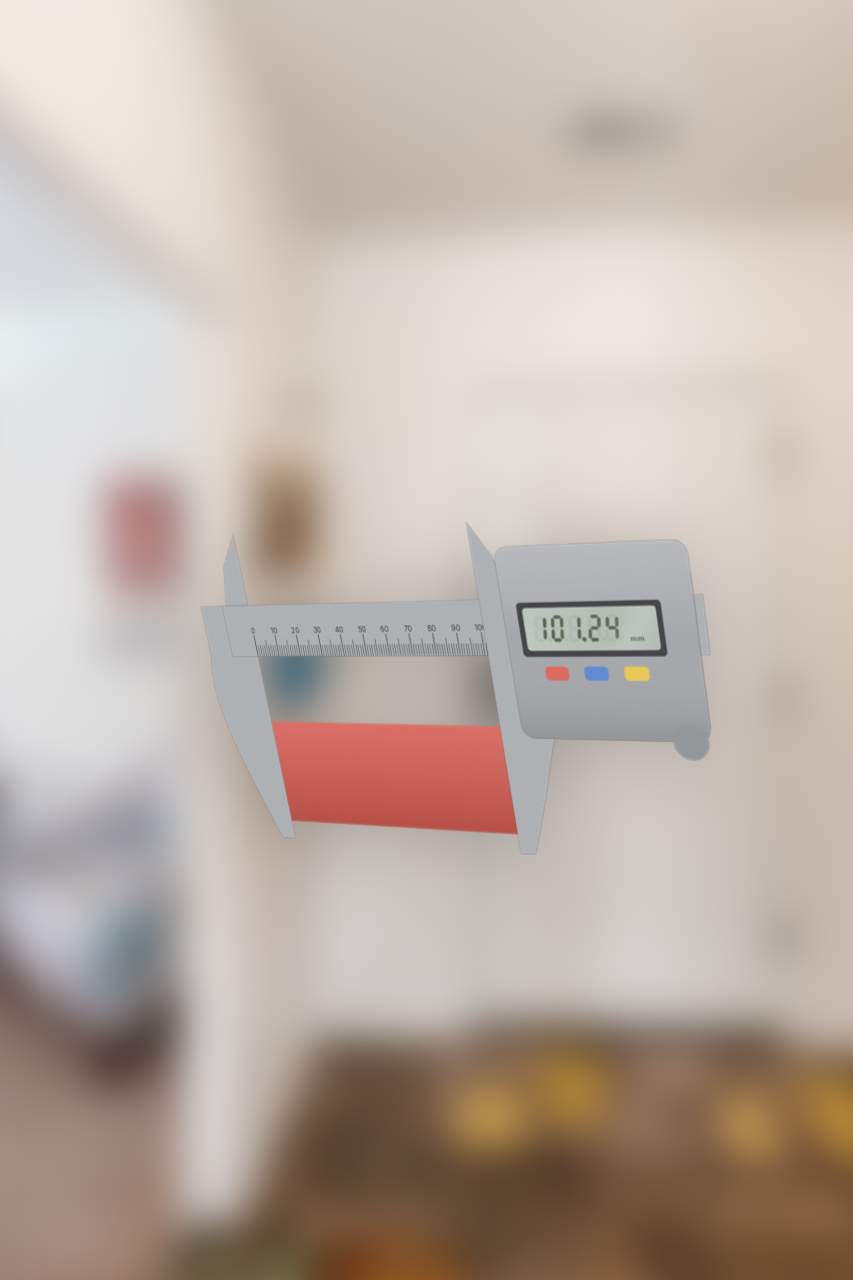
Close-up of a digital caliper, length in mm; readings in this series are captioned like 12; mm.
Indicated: 101.24; mm
